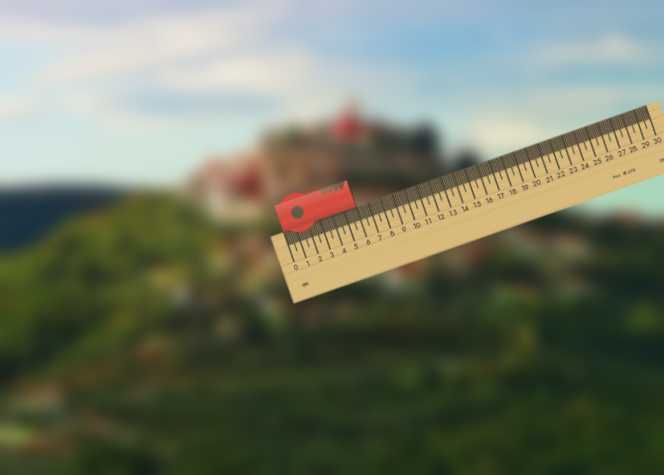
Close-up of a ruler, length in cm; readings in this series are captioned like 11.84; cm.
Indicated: 6; cm
